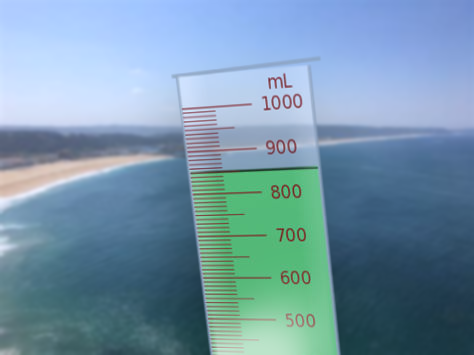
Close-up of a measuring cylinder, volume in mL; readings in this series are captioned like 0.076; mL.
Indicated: 850; mL
